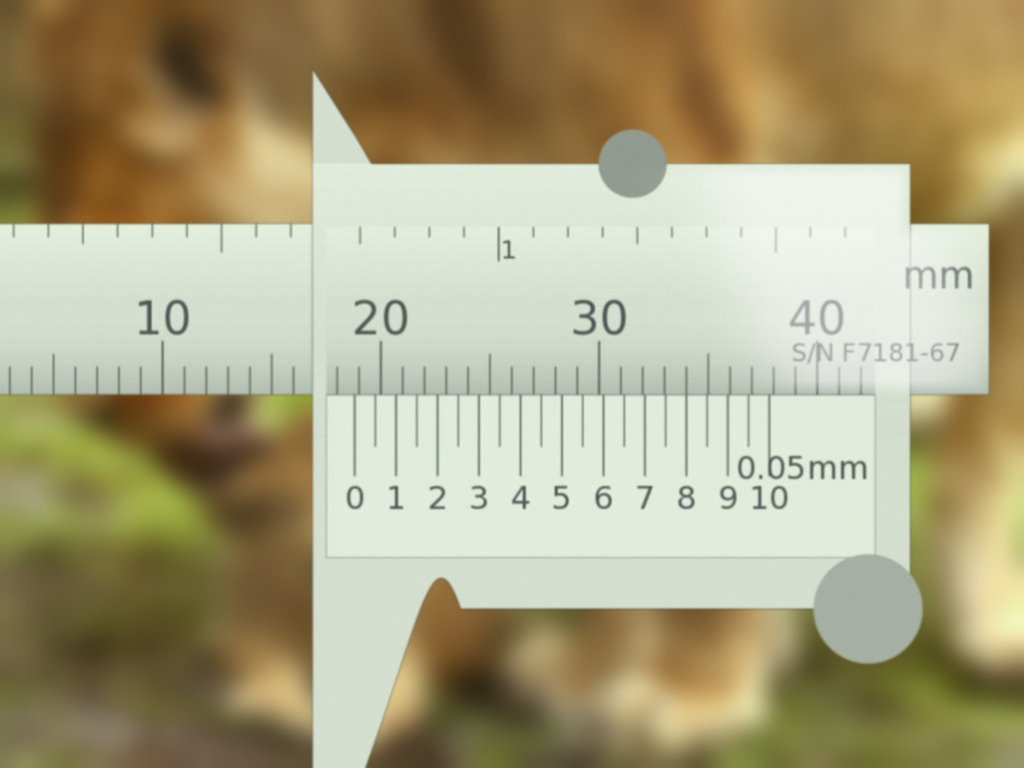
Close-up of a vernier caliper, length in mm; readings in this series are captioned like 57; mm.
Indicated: 18.8; mm
